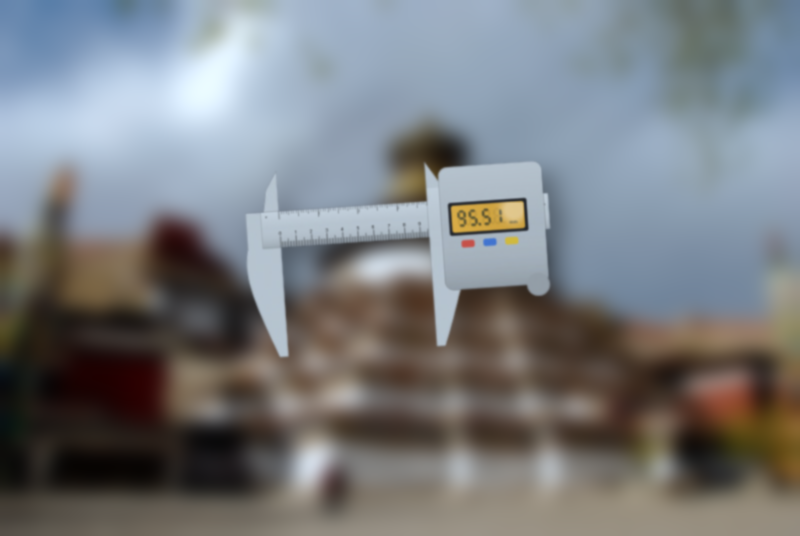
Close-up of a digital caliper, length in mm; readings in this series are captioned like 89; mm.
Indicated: 95.51; mm
